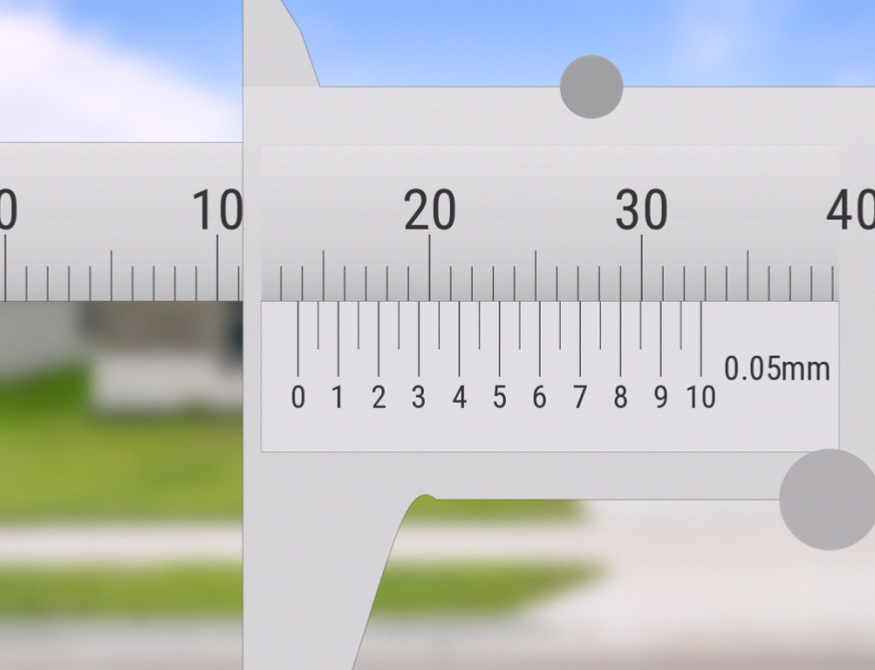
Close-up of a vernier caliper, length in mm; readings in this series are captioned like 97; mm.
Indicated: 13.80; mm
